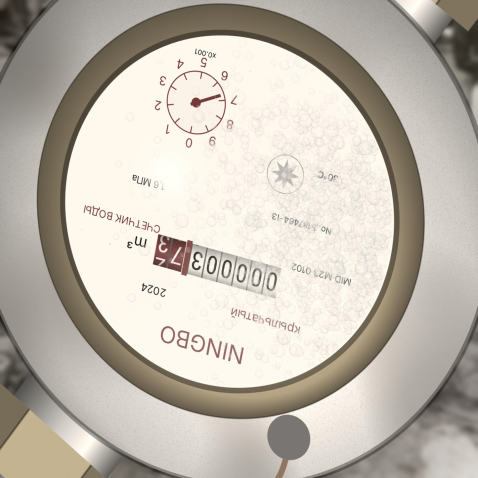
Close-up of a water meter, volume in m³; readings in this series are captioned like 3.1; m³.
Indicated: 3.726; m³
